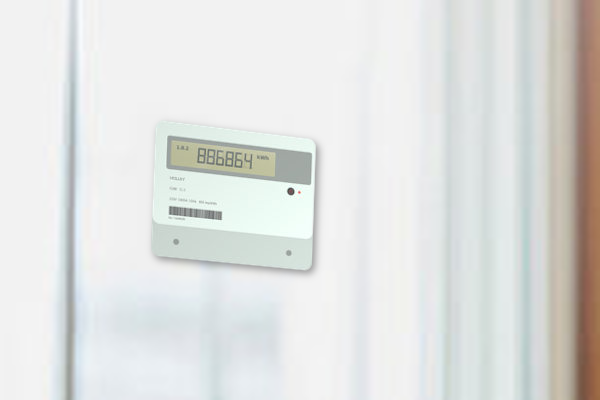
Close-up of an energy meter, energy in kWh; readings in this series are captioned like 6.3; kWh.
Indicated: 886864; kWh
